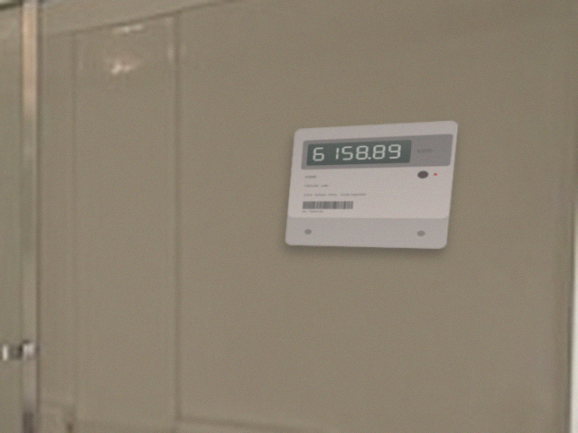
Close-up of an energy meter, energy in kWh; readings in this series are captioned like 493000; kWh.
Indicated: 6158.89; kWh
